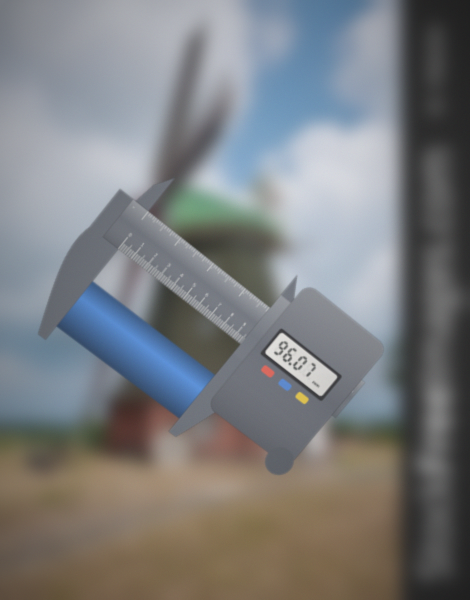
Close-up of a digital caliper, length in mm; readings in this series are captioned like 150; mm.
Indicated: 96.07; mm
